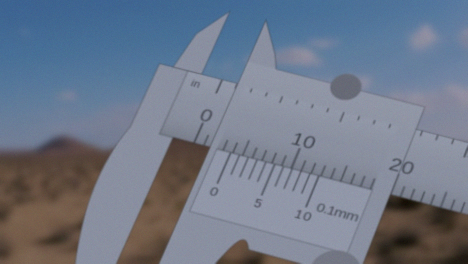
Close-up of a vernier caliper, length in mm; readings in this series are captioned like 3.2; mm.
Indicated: 3.8; mm
